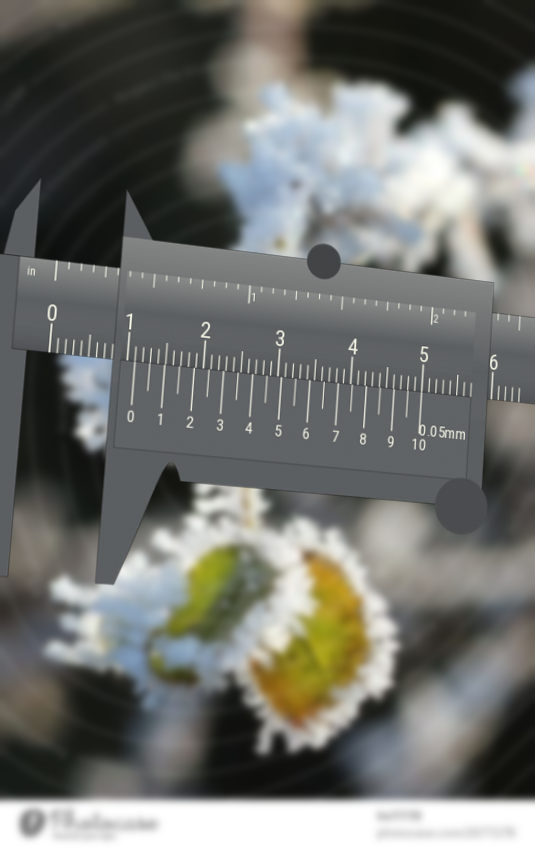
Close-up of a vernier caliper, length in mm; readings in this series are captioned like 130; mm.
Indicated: 11.0; mm
